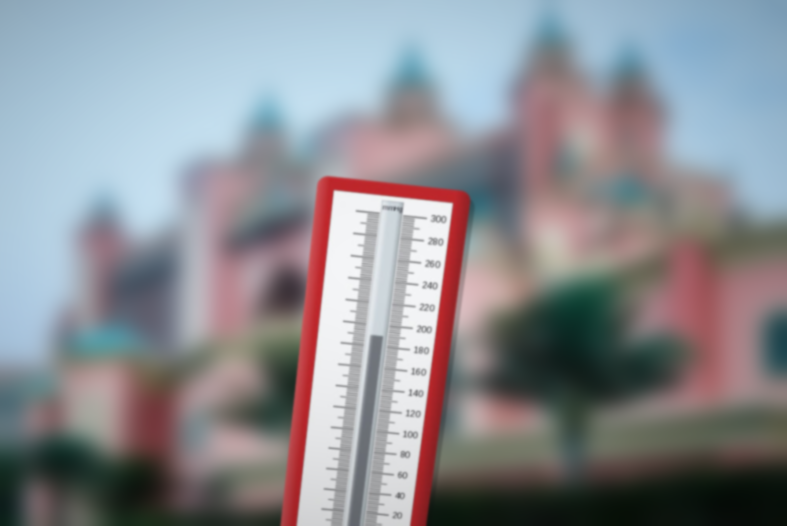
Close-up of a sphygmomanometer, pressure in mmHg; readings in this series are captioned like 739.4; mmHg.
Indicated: 190; mmHg
